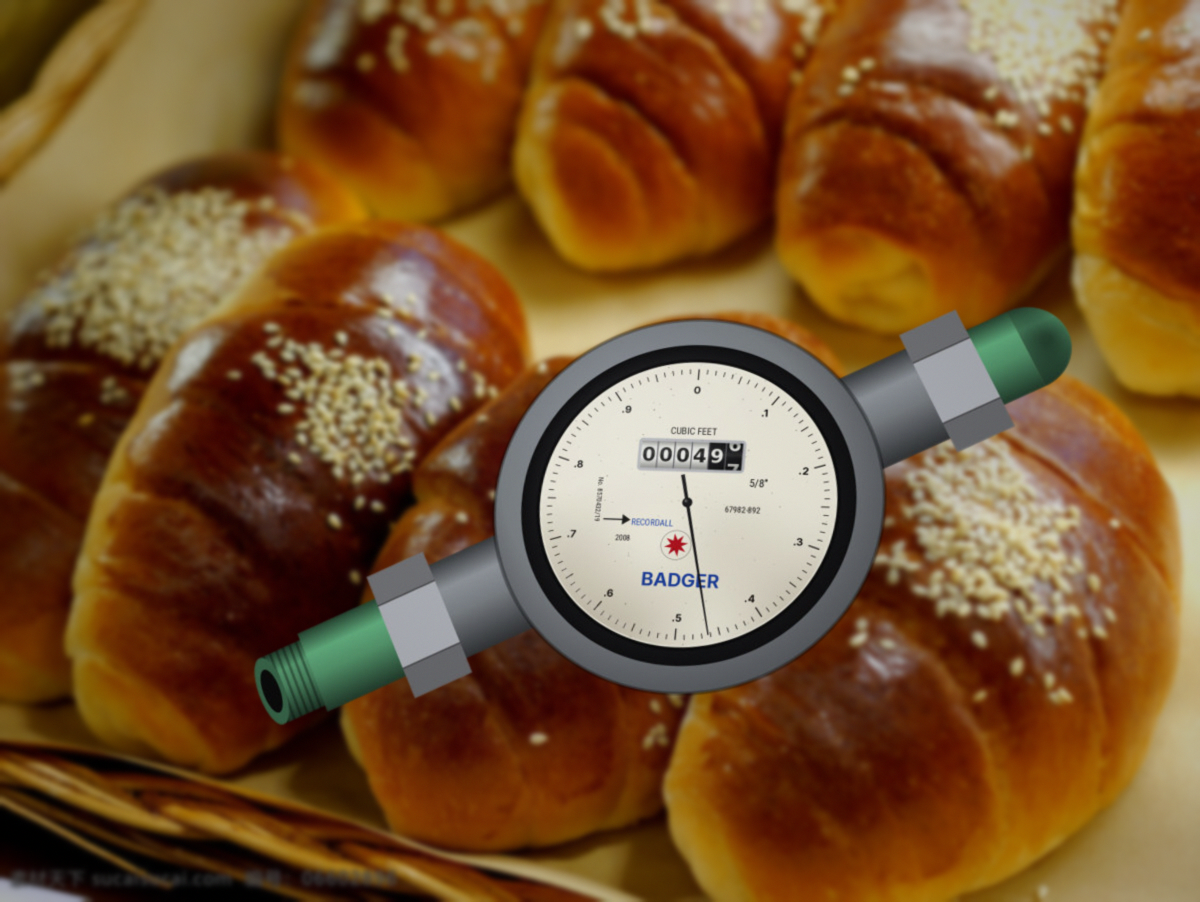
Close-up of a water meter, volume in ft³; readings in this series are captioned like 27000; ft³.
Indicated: 496.46; ft³
